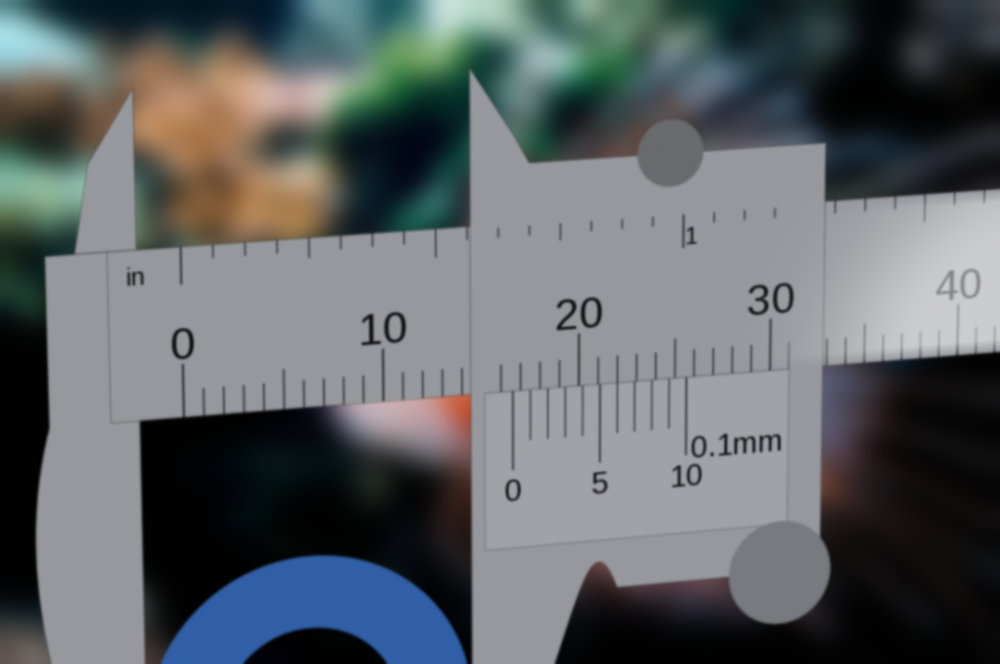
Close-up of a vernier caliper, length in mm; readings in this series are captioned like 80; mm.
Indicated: 16.6; mm
